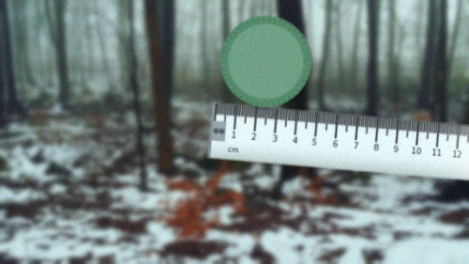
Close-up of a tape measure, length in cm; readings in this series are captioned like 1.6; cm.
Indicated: 4.5; cm
